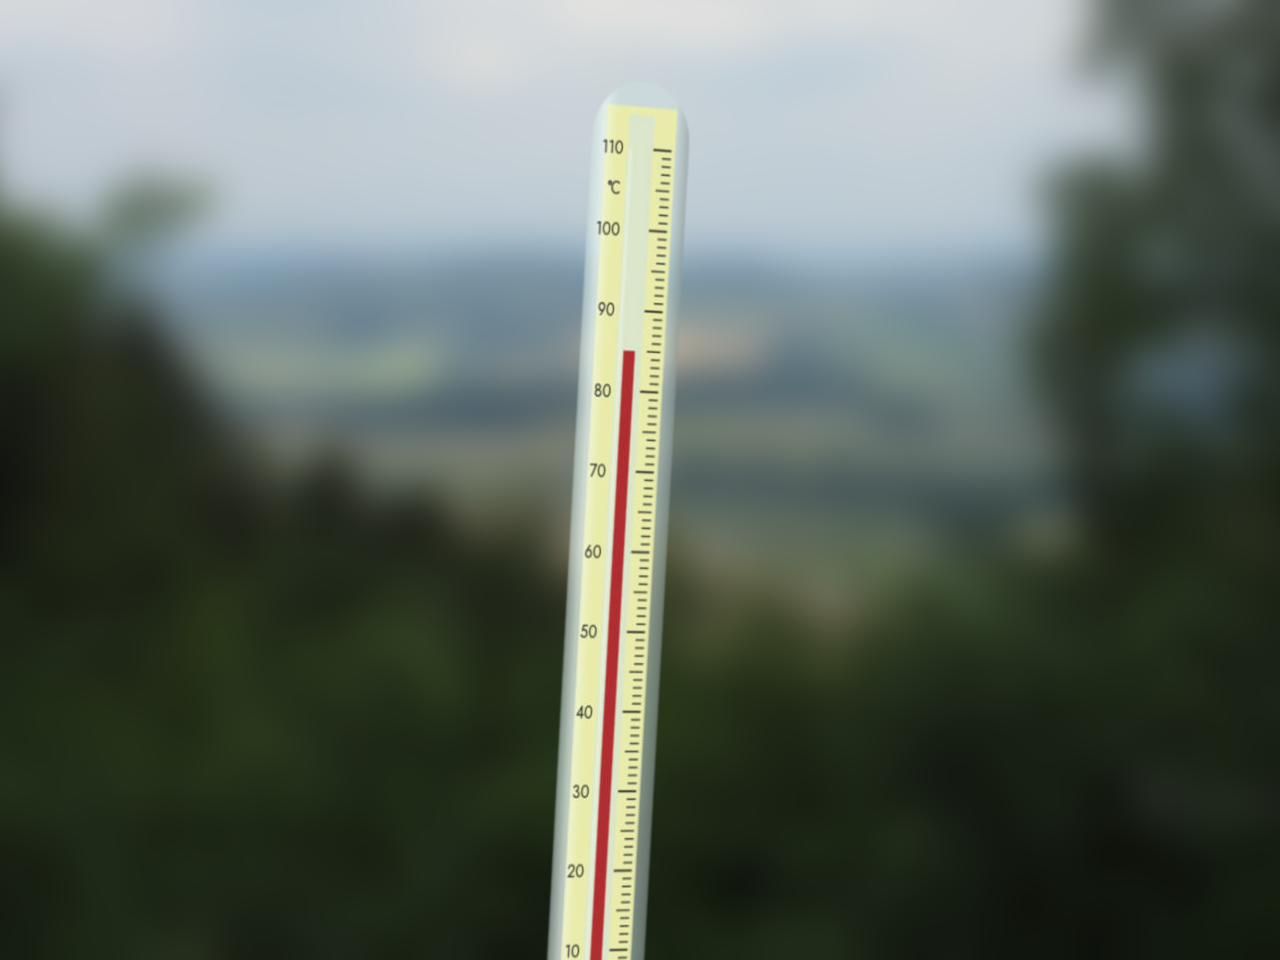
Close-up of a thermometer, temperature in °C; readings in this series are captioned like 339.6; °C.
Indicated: 85; °C
